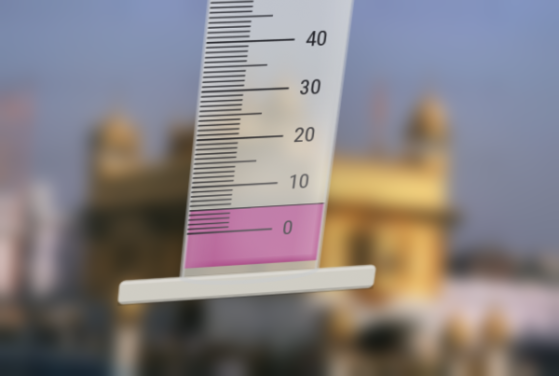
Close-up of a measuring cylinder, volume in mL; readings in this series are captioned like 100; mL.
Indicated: 5; mL
